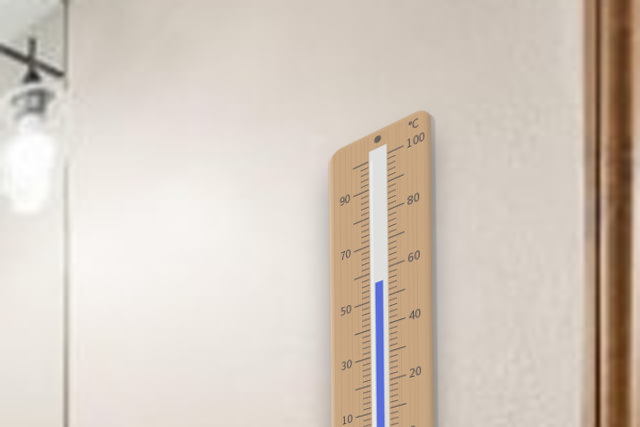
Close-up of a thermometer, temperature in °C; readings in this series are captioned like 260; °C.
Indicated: 56; °C
